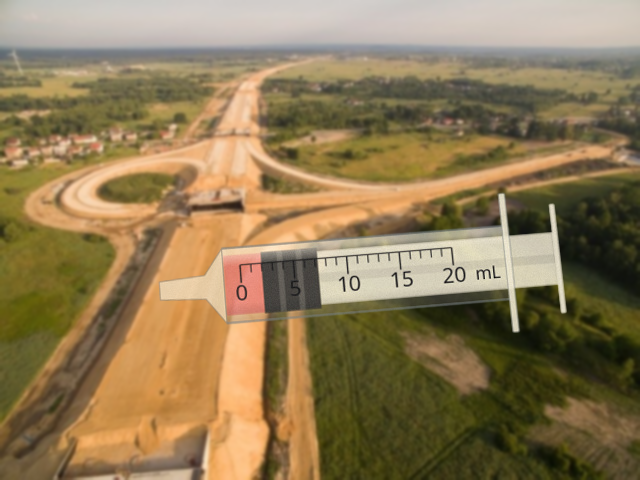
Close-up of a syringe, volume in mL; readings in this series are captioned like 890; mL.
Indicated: 2; mL
